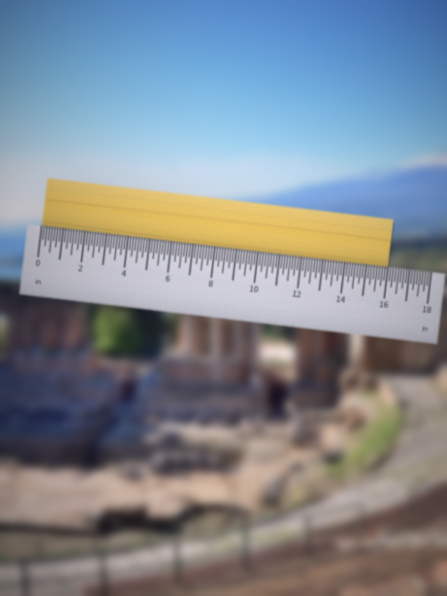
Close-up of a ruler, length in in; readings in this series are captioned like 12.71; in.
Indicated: 16; in
